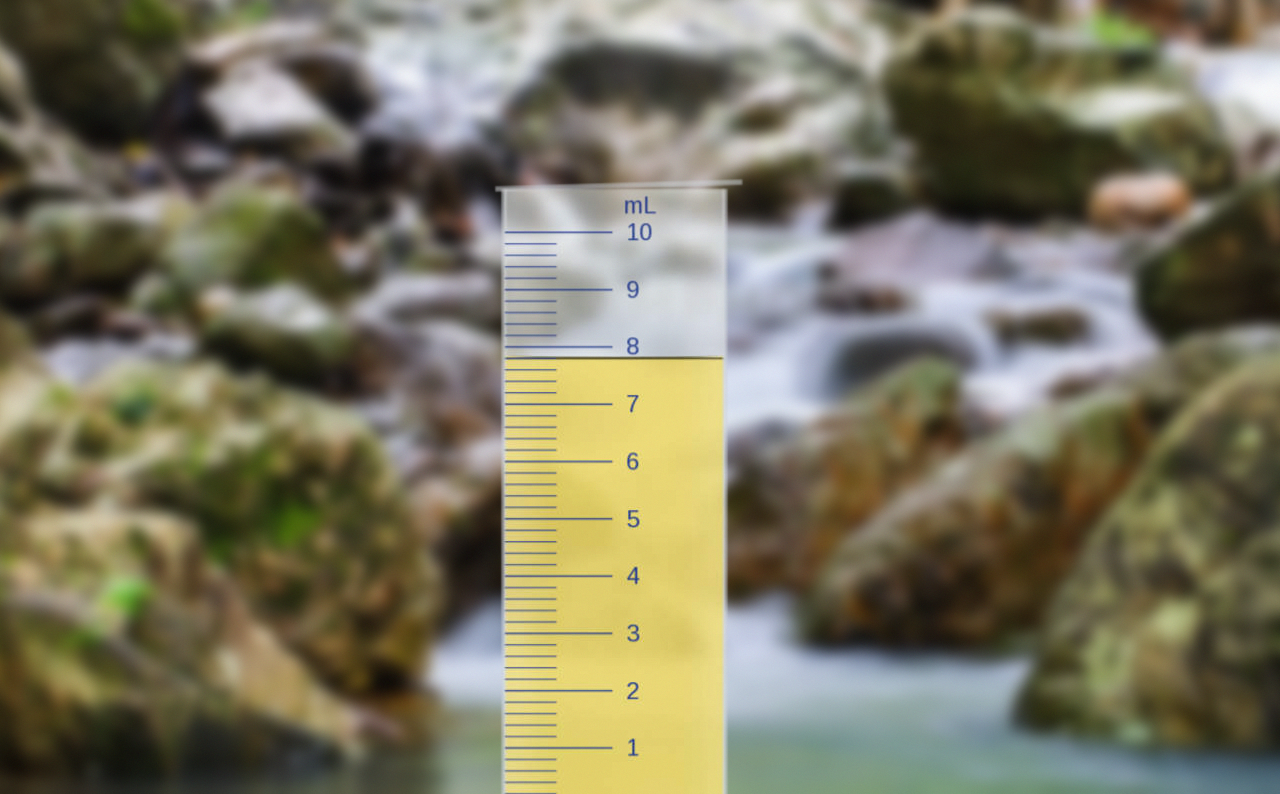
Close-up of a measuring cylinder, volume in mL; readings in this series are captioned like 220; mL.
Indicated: 7.8; mL
